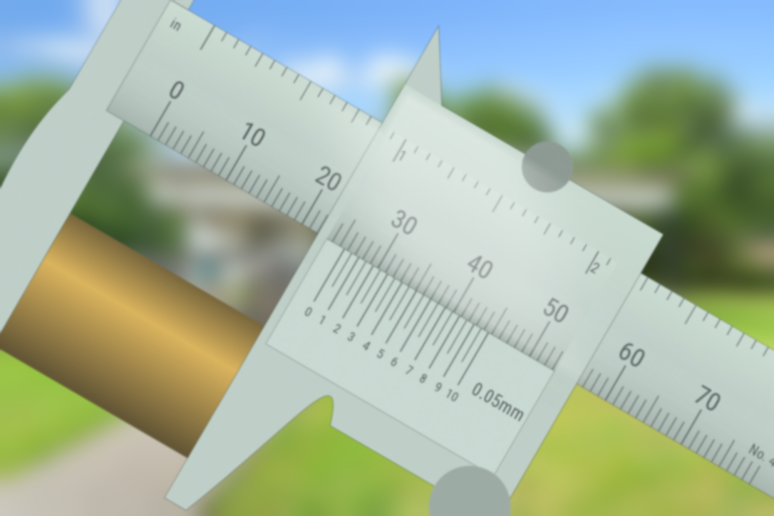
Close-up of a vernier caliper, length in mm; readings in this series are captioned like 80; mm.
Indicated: 25.6; mm
